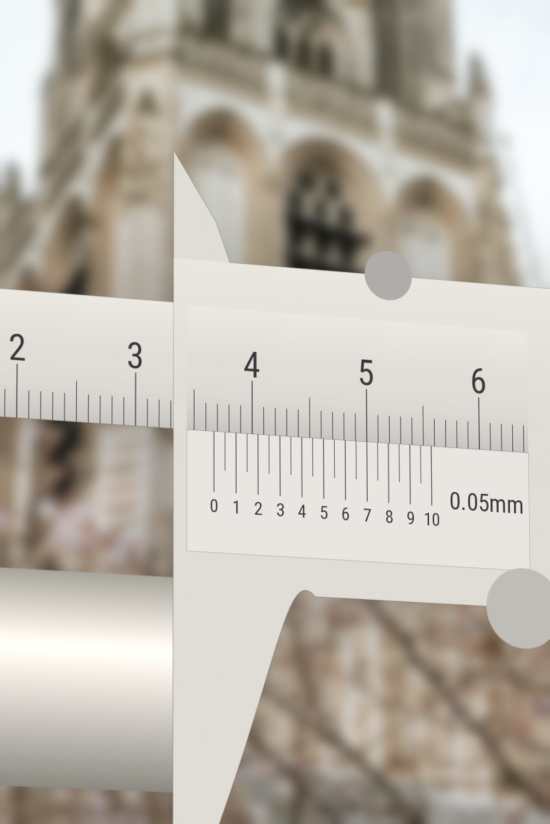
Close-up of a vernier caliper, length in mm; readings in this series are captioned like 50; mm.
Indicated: 36.7; mm
